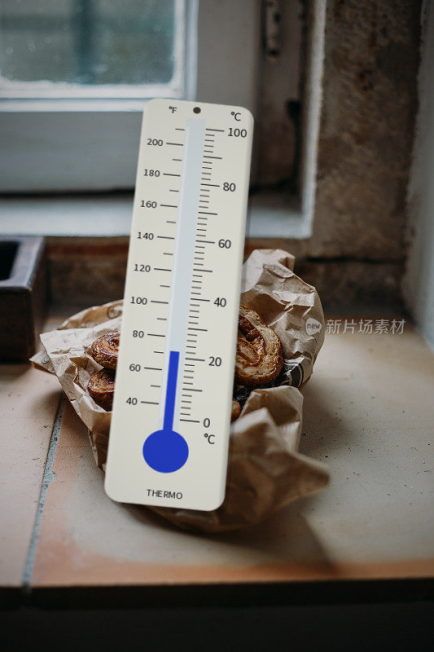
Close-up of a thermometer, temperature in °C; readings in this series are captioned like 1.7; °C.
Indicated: 22; °C
